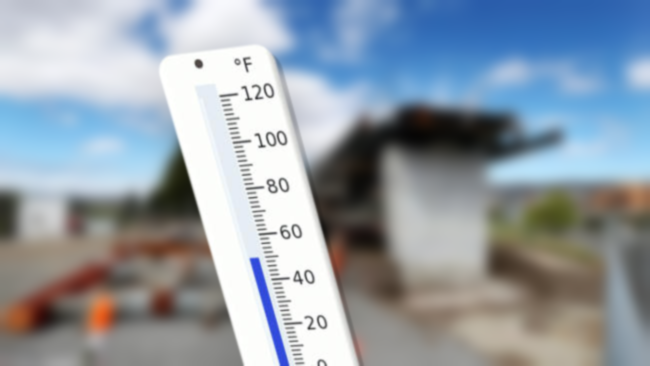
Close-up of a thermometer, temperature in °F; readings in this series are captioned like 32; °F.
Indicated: 50; °F
